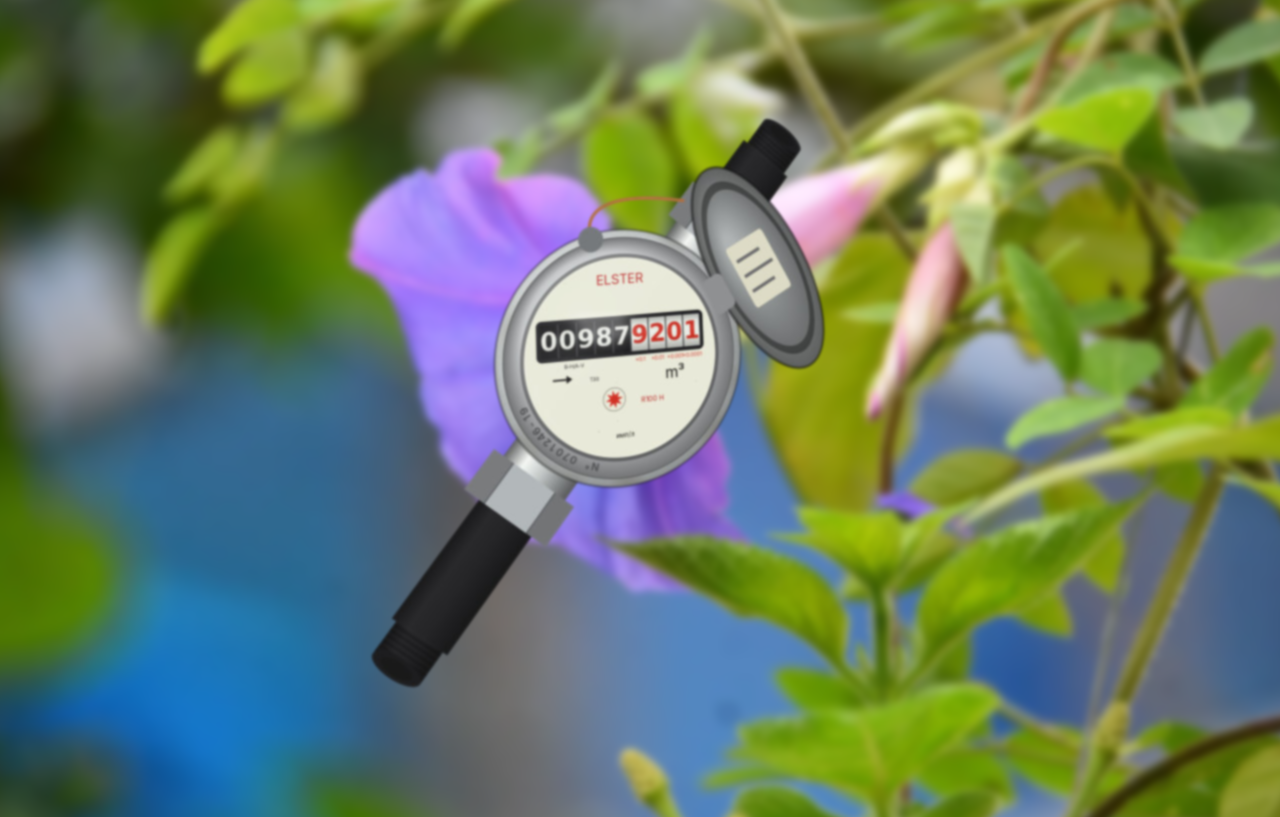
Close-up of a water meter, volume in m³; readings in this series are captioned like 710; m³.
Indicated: 987.9201; m³
